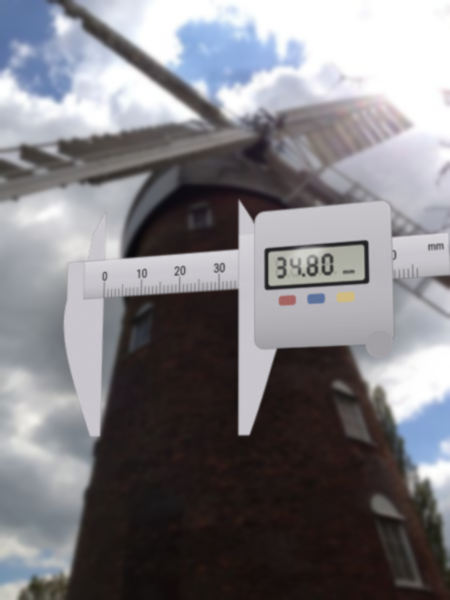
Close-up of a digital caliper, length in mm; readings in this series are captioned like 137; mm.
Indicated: 34.80; mm
